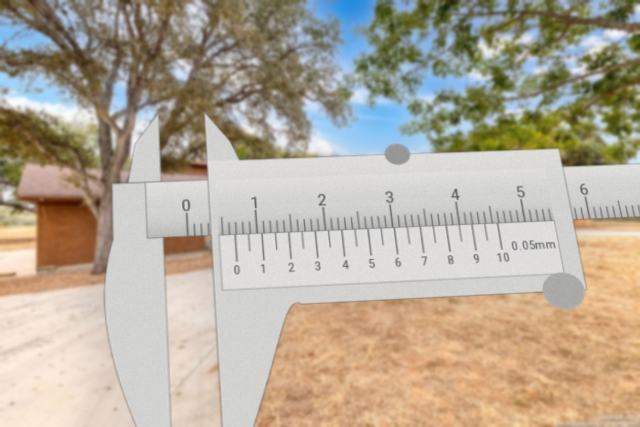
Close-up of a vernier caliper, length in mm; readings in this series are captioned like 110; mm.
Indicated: 6.8; mm
